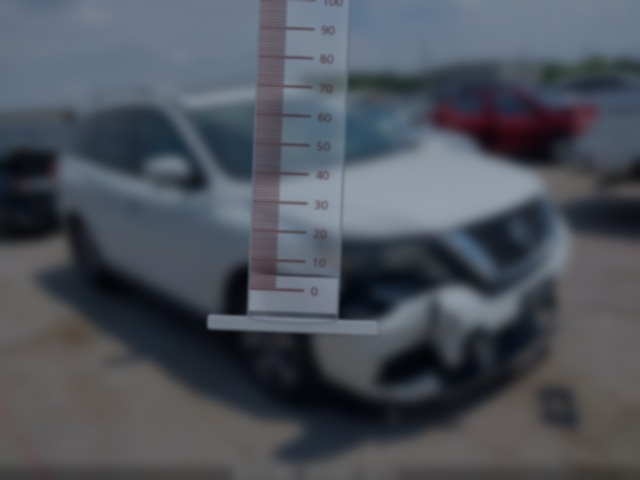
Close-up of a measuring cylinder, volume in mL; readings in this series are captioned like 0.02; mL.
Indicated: 5; mL
